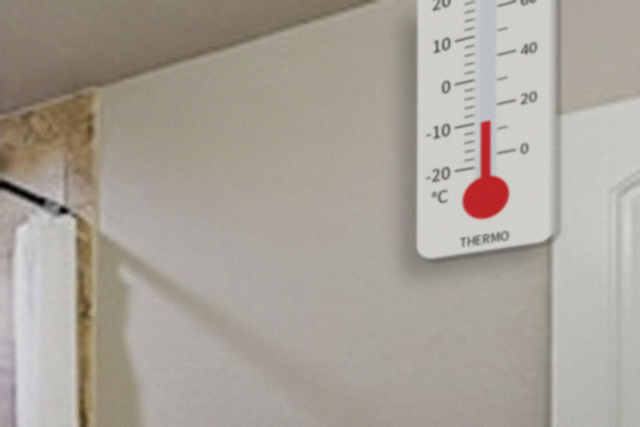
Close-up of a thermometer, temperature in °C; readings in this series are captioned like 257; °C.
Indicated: -10; °C
